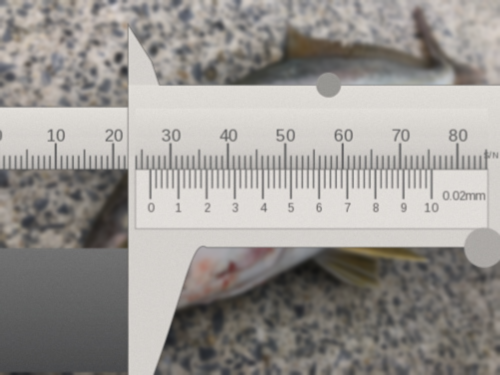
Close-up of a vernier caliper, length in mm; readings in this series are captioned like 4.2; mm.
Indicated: 26.5; mm
